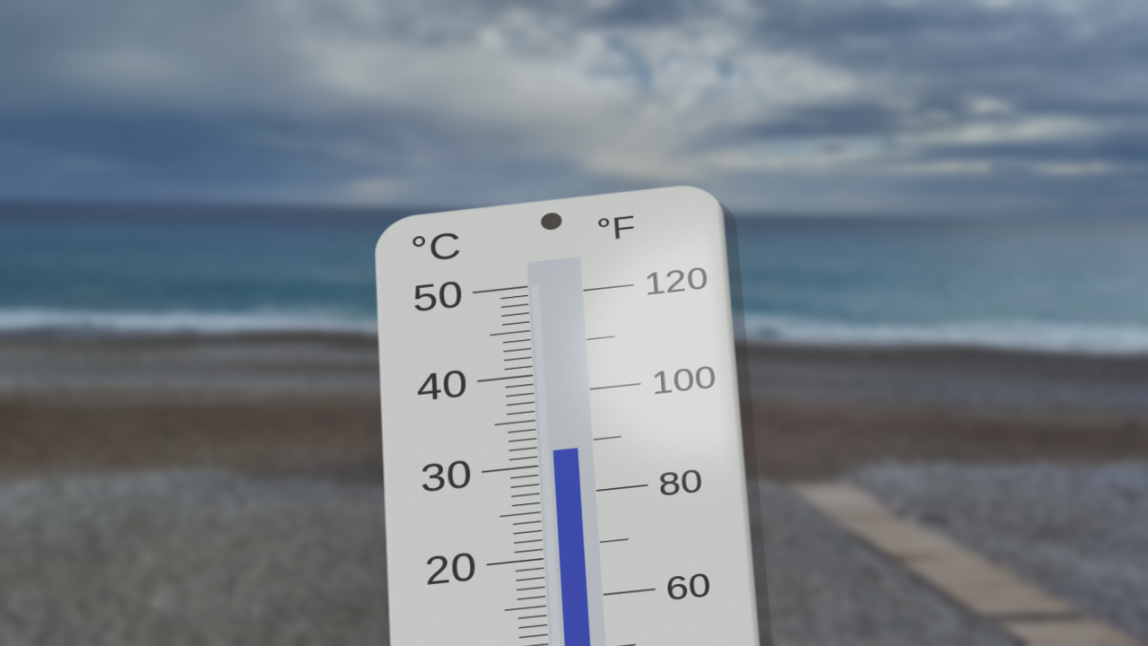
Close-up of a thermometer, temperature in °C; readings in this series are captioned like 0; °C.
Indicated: 31.5; °C
